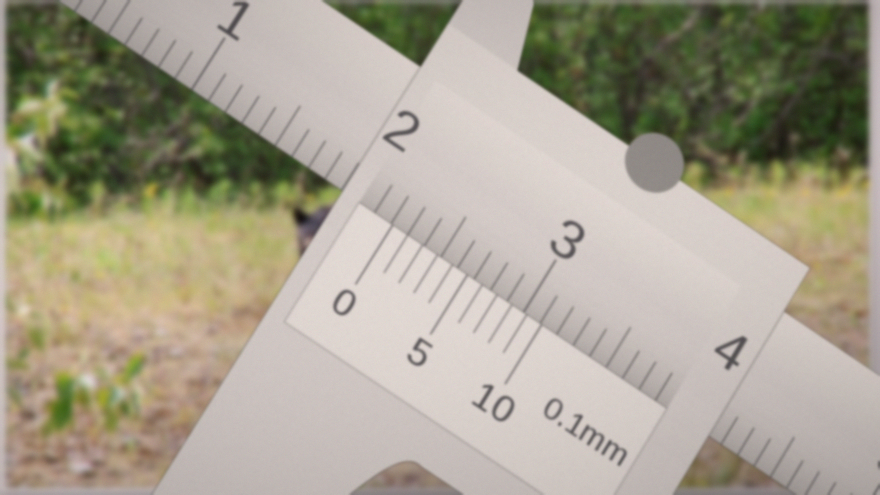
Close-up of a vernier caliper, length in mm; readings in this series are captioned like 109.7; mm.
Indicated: 22.1; mm
